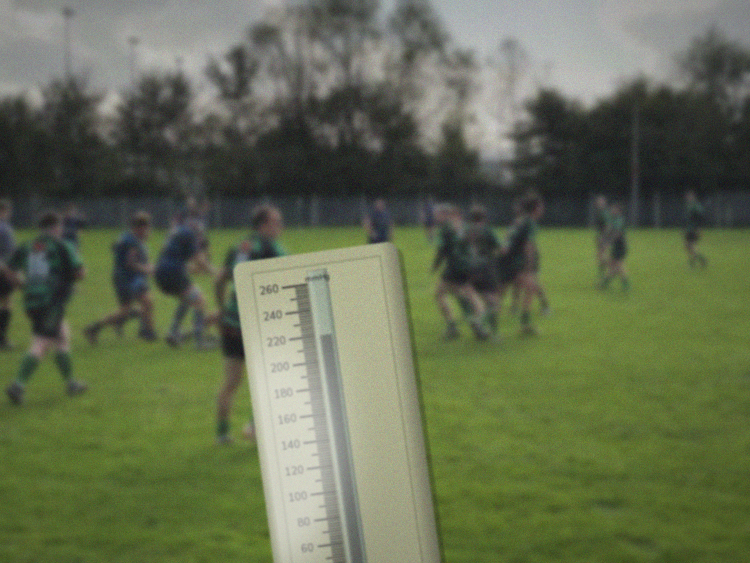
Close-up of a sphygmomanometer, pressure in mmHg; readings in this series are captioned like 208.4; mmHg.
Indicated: 220; mmHg
